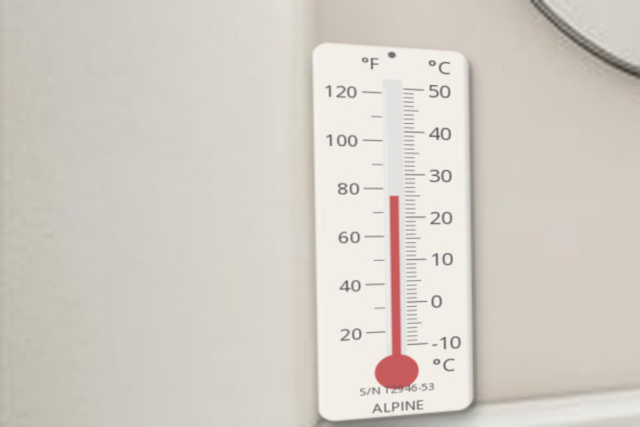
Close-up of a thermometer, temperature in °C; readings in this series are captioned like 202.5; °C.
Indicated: 25; °C
